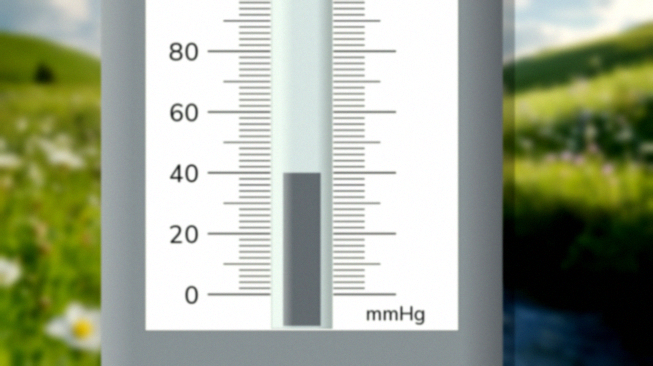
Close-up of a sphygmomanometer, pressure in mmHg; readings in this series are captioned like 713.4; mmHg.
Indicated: 40; mmHg
